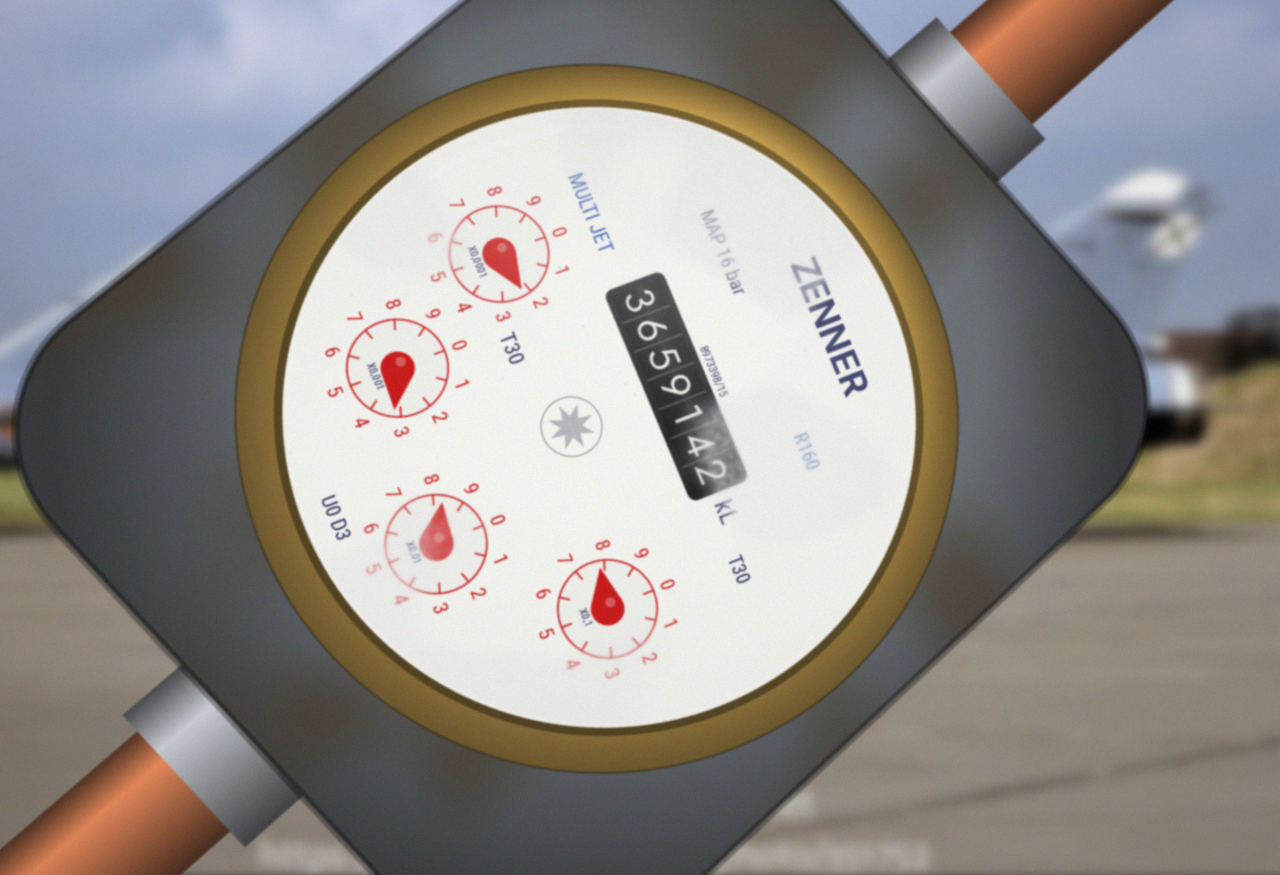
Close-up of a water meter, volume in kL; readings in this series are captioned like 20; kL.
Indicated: 3659142.7832; kL
